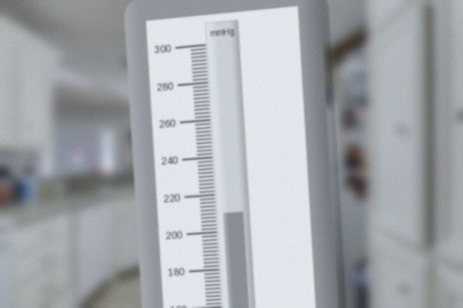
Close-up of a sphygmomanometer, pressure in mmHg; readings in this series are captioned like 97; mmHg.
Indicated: 210; mmHg
